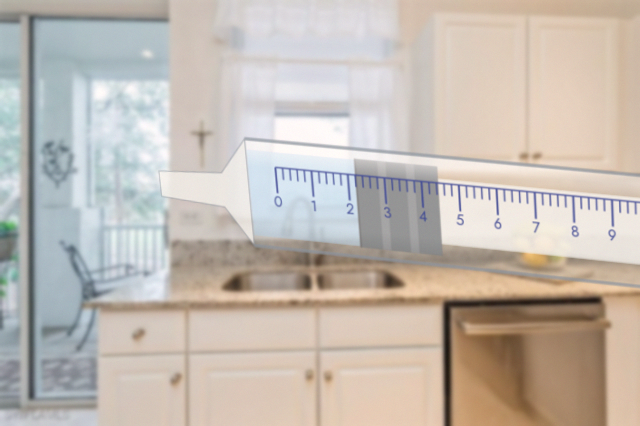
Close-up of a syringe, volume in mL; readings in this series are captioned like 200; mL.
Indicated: 2.2; mL
